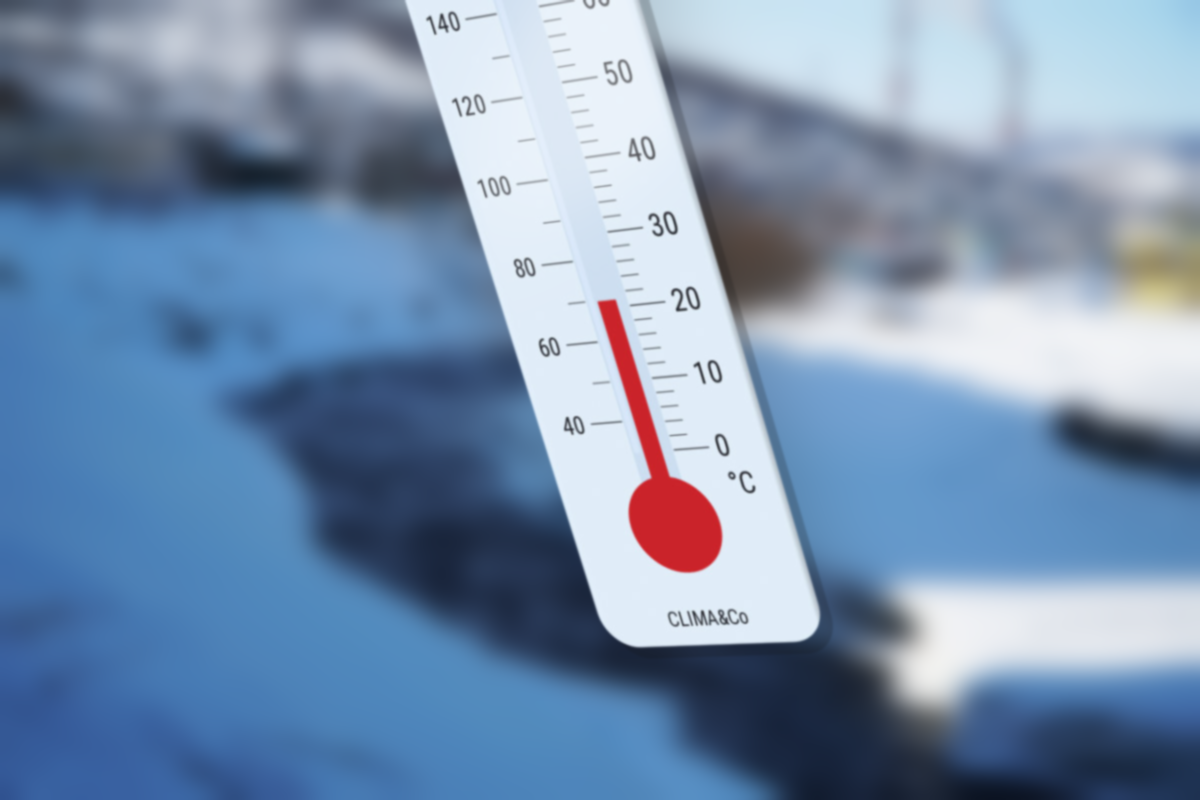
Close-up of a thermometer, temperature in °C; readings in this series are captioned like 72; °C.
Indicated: 21; °C
